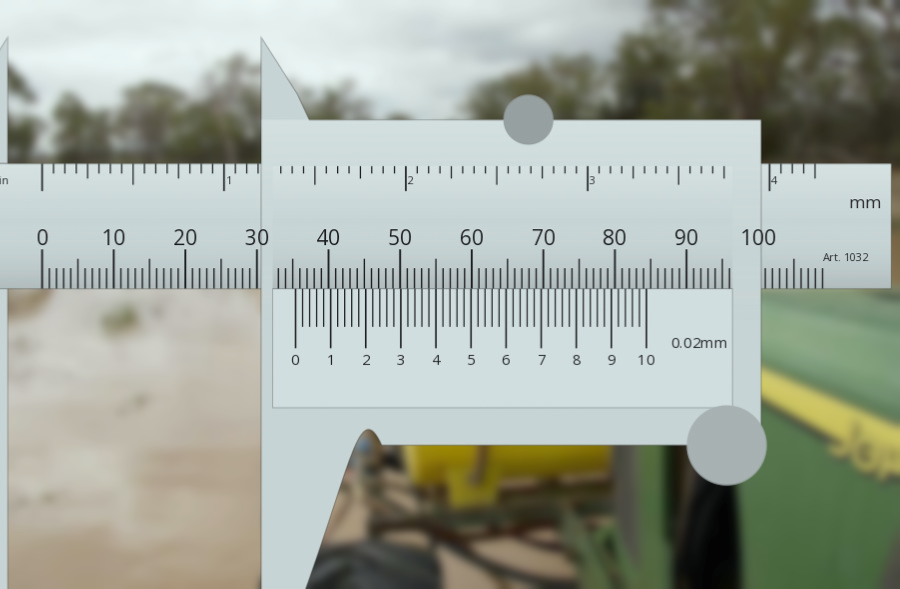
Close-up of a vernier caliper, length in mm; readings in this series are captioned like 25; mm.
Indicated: 35.4; mm
